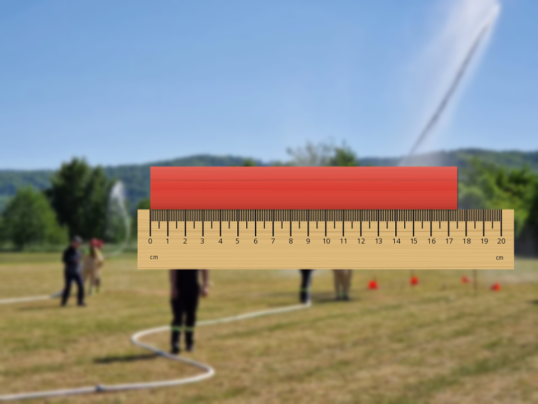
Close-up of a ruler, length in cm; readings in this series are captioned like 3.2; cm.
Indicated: 17.5; cm
